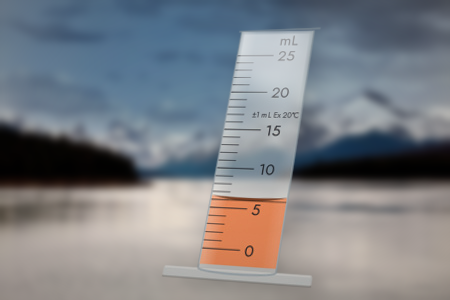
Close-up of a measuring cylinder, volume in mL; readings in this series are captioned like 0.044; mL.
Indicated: 6; mL
